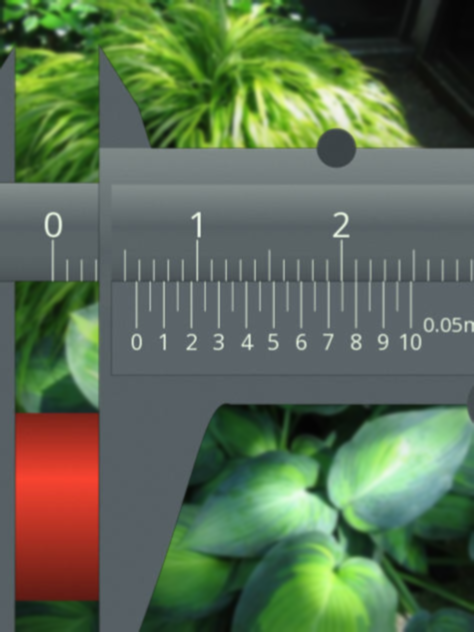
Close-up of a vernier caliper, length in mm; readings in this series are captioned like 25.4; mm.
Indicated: 5.8; mm
